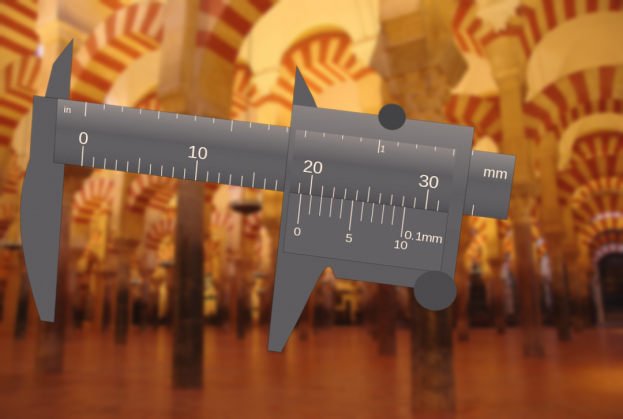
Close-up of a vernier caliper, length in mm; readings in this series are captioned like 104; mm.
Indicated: 19.2; mm
